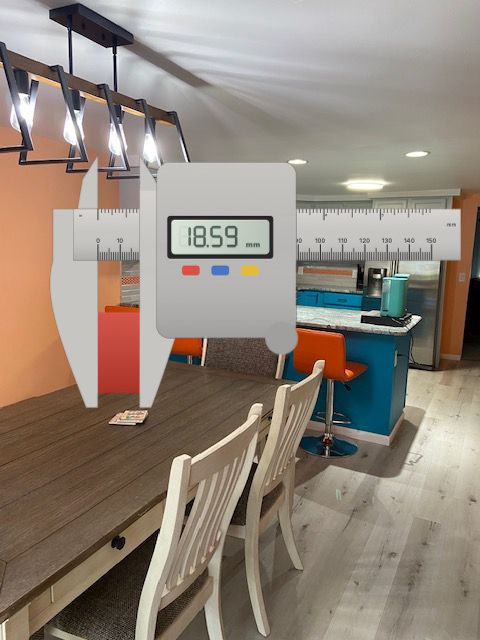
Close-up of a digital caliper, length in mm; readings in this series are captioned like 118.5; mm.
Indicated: 18.59; mm
